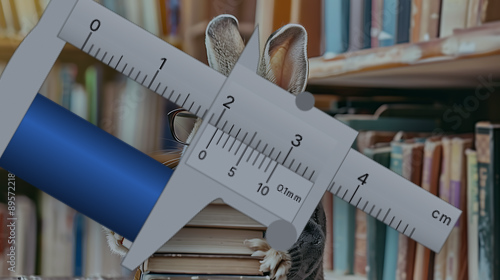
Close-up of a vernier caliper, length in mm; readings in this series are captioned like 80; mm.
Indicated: 20.4; mm
